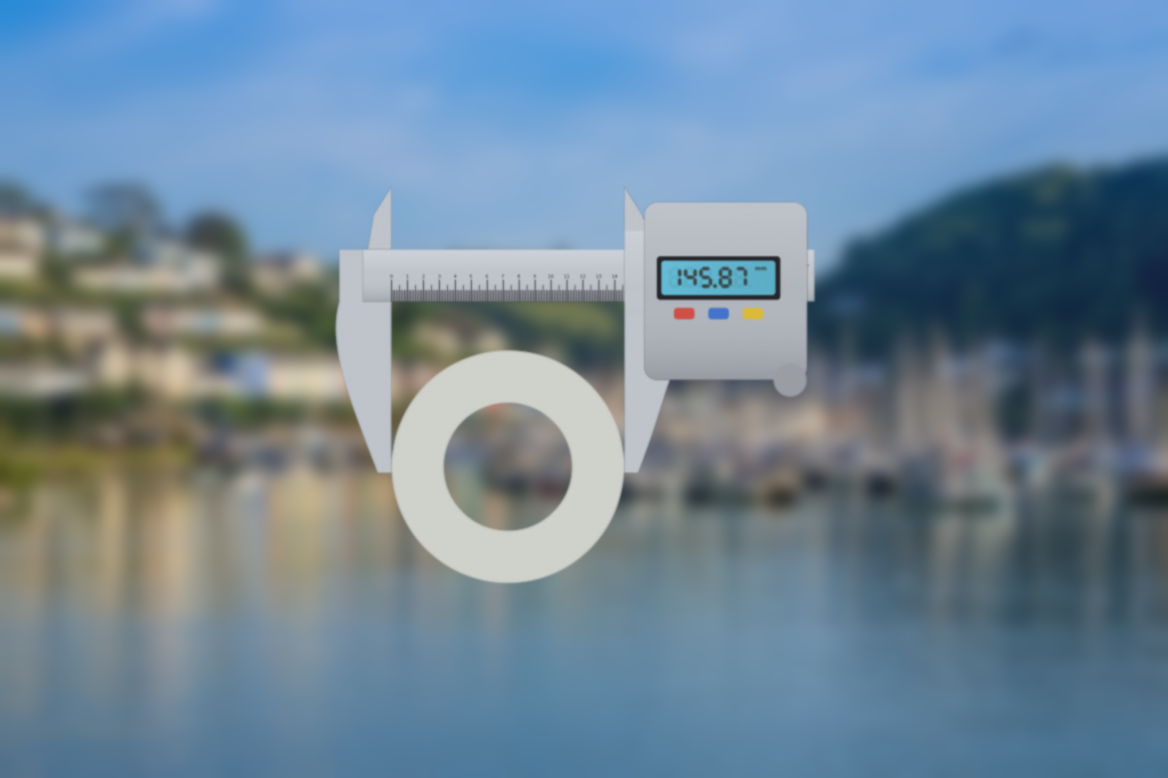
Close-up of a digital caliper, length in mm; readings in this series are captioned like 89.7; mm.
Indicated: 145.87; mm
